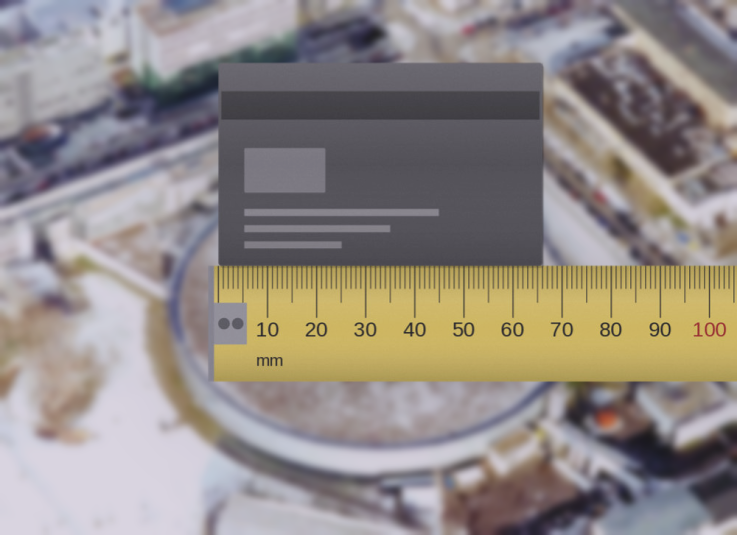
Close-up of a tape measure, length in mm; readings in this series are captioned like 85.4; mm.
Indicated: 66; mm
